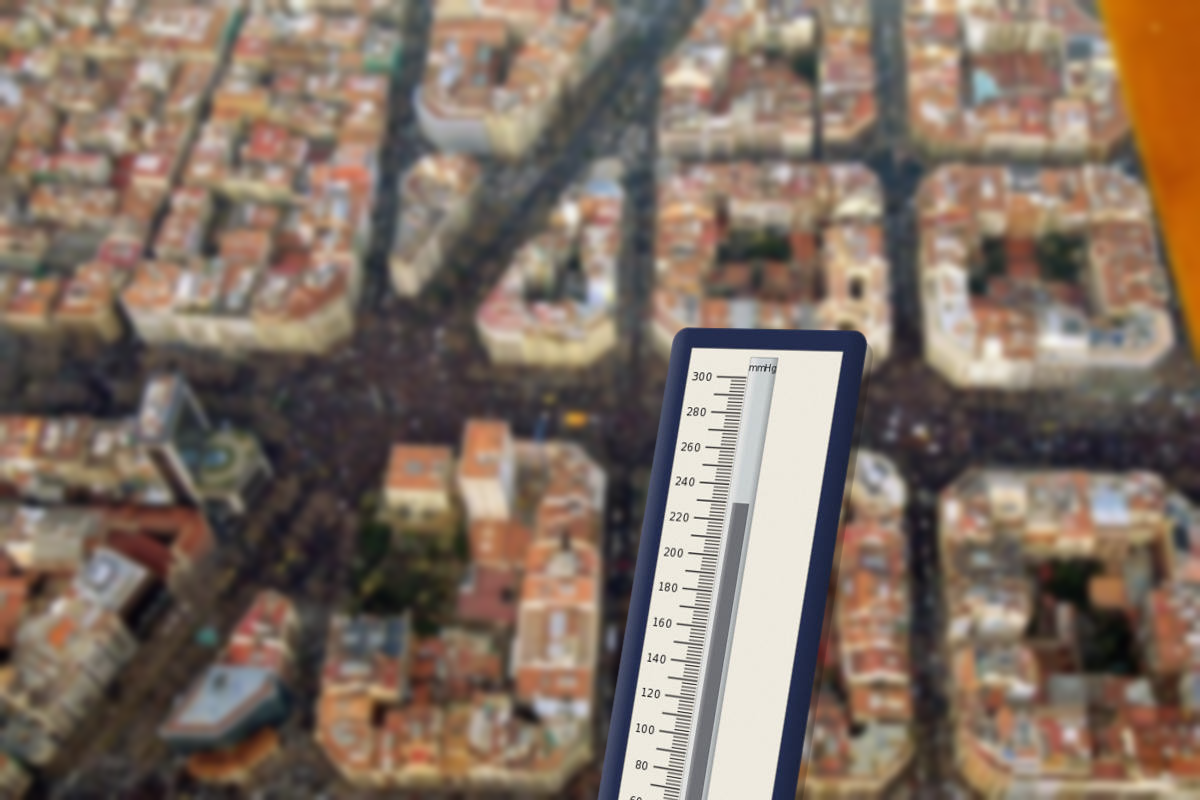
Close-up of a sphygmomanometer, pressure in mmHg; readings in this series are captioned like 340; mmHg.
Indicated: 230; mmHg
